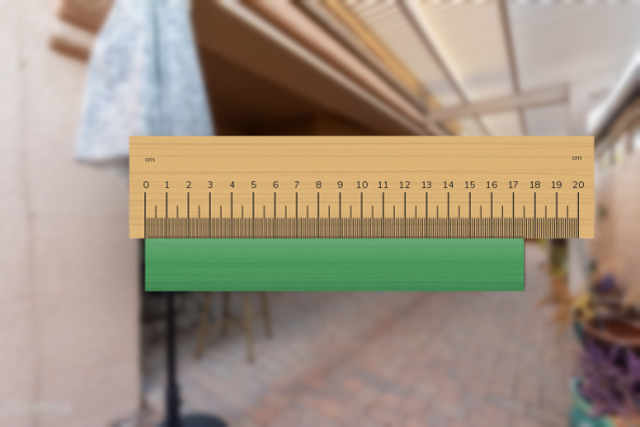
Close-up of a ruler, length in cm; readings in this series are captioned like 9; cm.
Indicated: 17.5; cm
